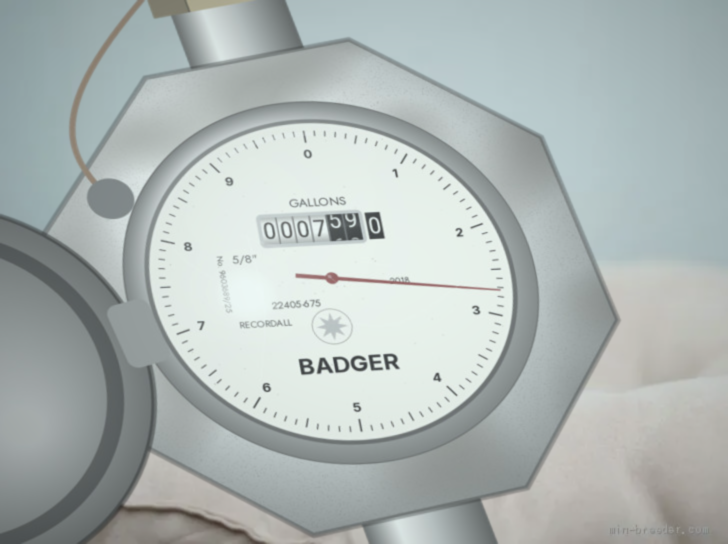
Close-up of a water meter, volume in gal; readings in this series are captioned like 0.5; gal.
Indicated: 7592.7; gal
